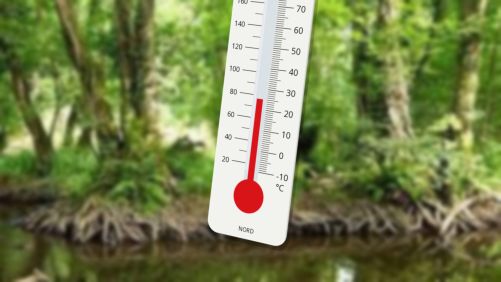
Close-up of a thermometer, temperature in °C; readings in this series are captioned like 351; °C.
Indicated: 25; °C
